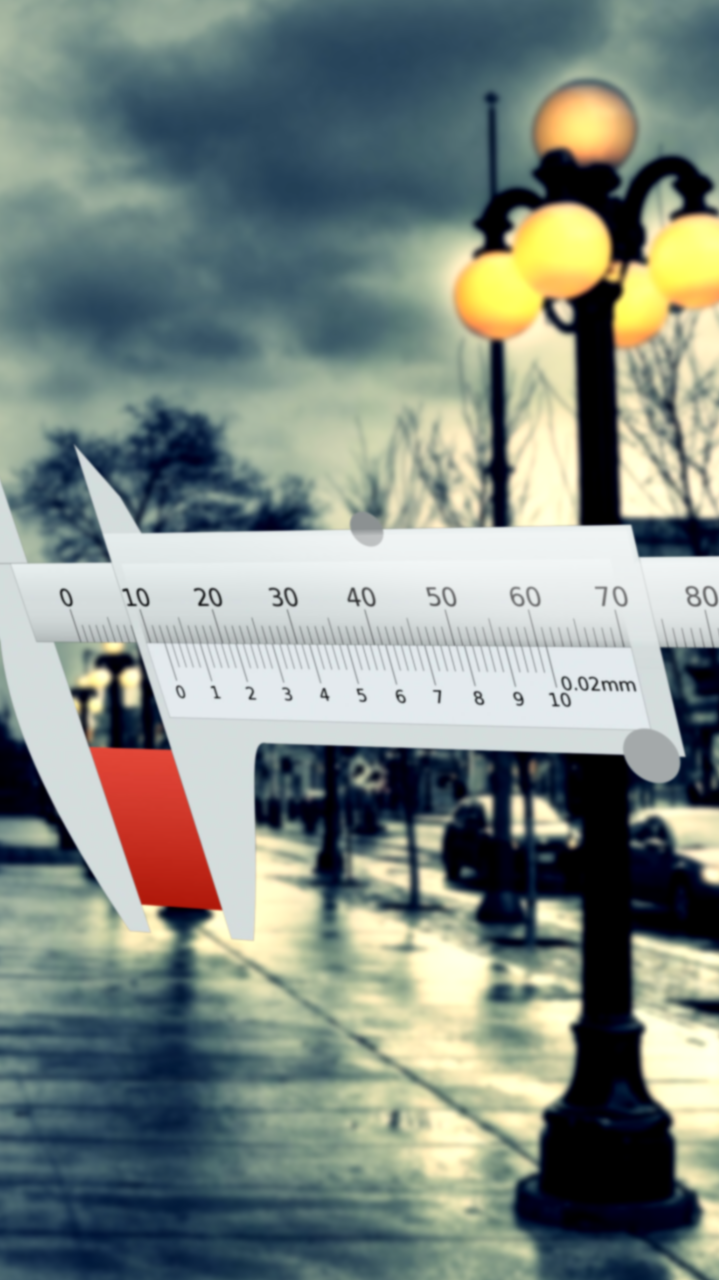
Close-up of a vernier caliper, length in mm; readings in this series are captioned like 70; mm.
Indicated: 12.0; mm
